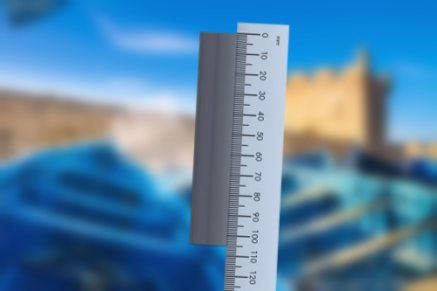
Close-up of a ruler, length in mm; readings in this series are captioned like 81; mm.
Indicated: 105; mm
